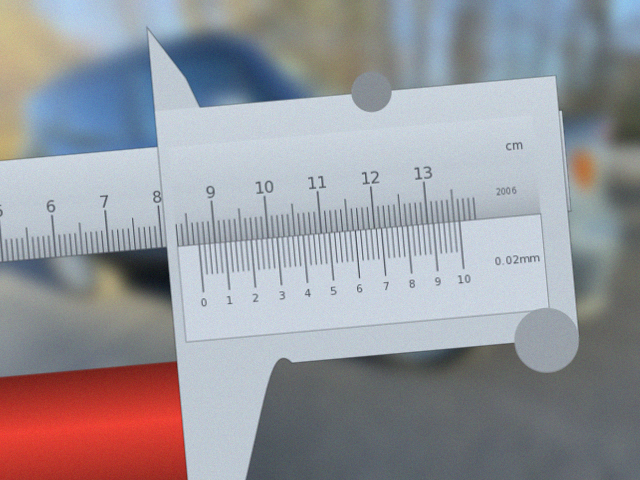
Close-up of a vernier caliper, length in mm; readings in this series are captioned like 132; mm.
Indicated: 87.0; mm
